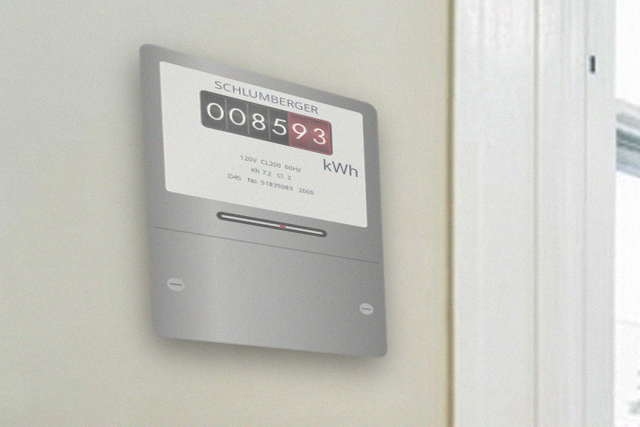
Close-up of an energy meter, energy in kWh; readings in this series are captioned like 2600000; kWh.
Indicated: 85.93; kWh
